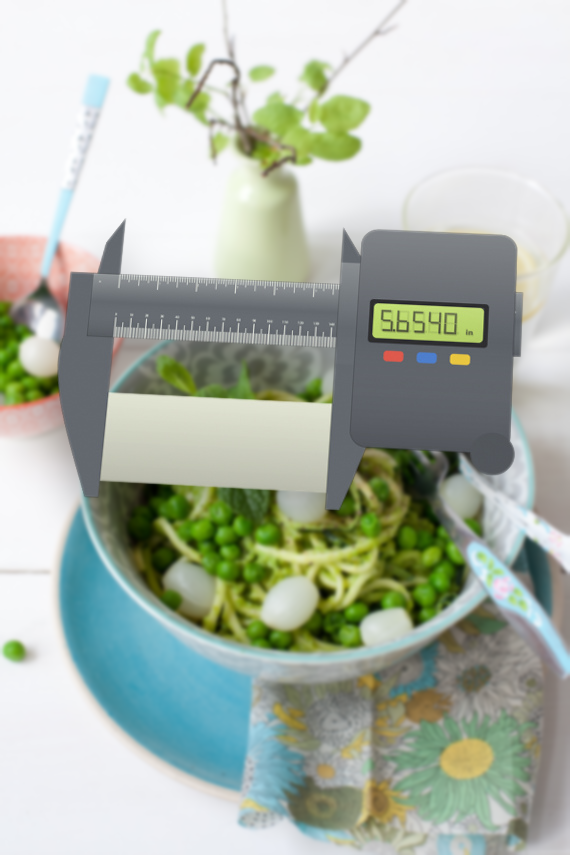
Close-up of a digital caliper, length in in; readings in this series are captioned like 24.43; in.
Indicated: 5.6540; in
